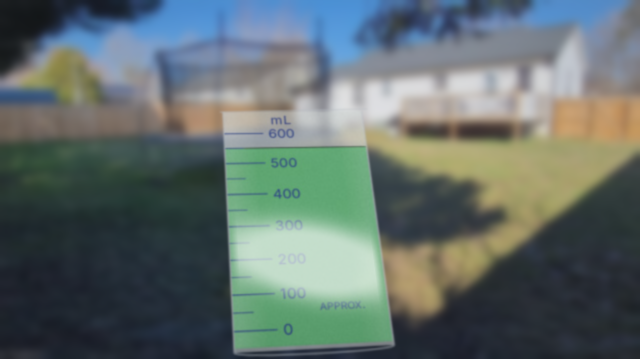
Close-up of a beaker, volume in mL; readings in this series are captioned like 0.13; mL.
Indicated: 550; mL
